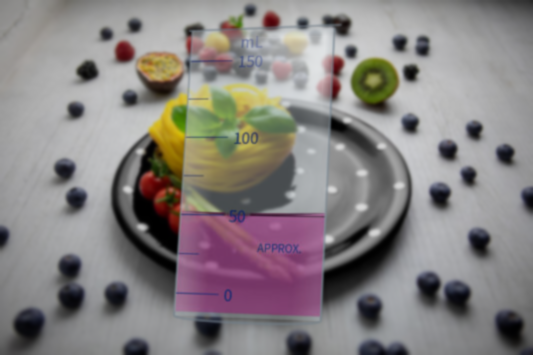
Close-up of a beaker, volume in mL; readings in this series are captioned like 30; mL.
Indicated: 50; mL
